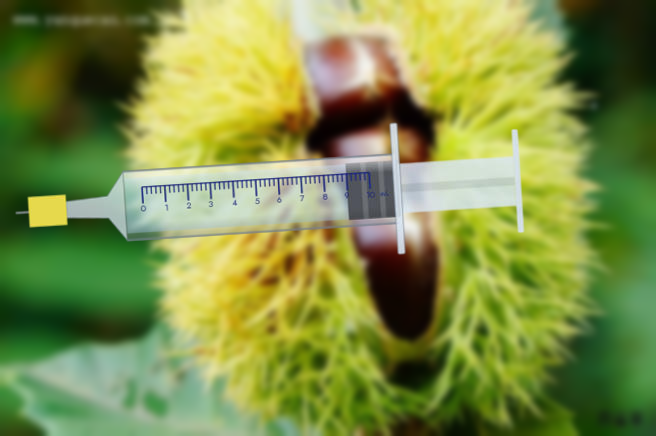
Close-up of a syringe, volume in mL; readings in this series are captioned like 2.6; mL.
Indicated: 9; mL
